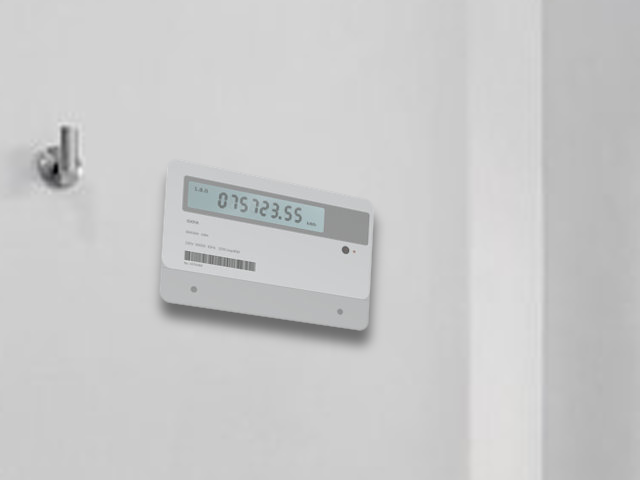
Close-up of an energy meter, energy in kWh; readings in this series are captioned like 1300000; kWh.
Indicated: 75723.55; kWh
